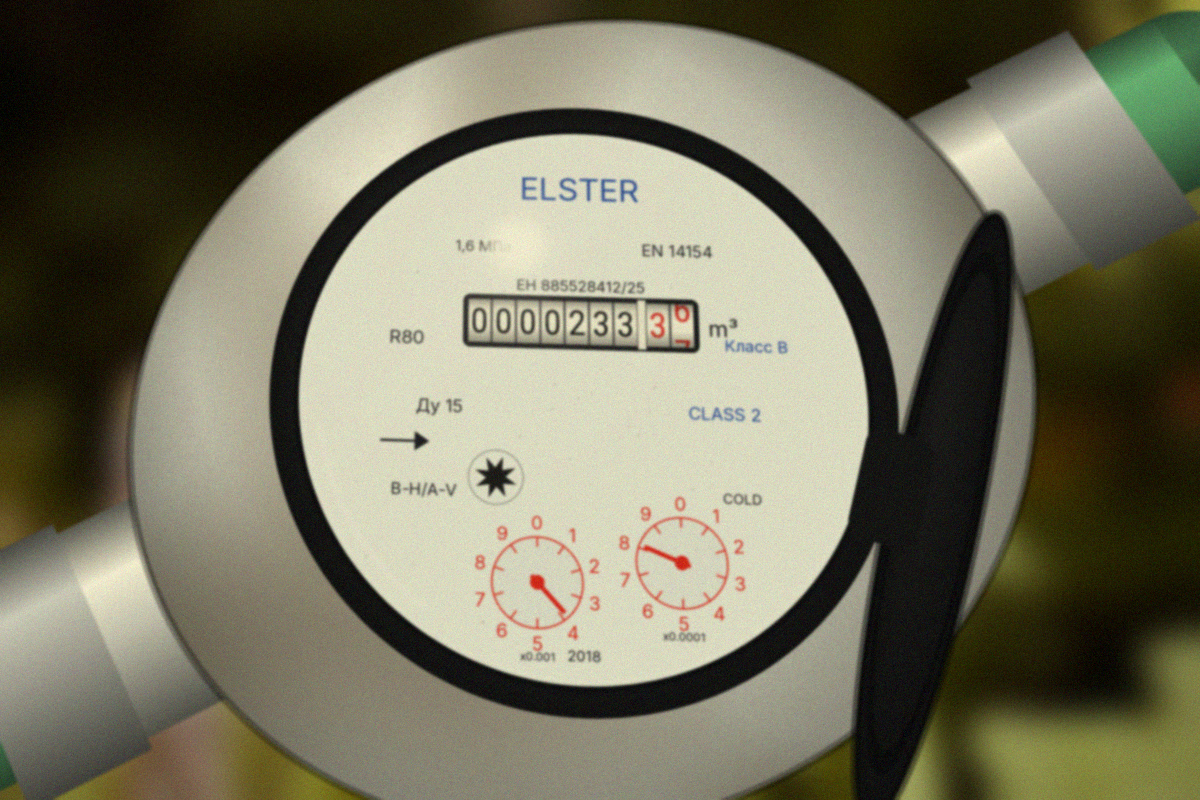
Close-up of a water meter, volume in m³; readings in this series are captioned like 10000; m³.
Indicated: 233.3638; m³
